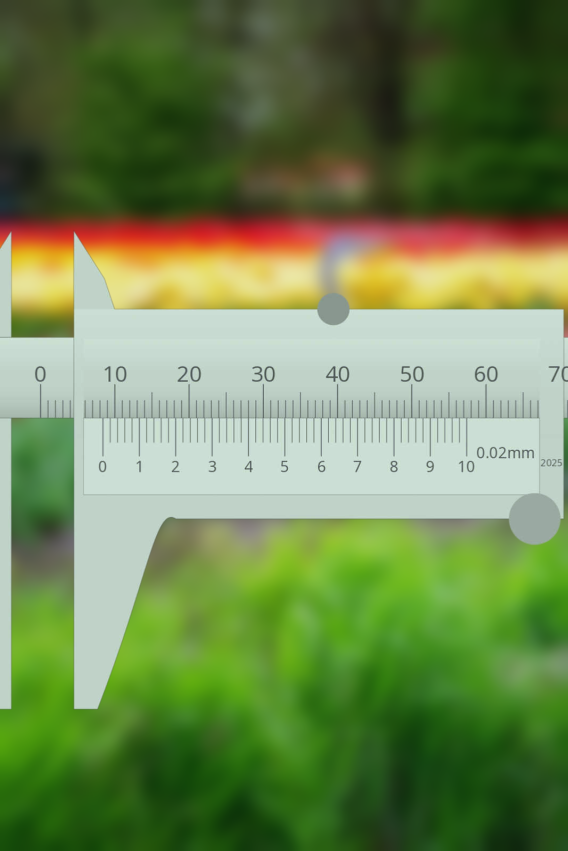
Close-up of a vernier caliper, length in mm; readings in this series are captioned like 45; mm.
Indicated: 8.4; mm
